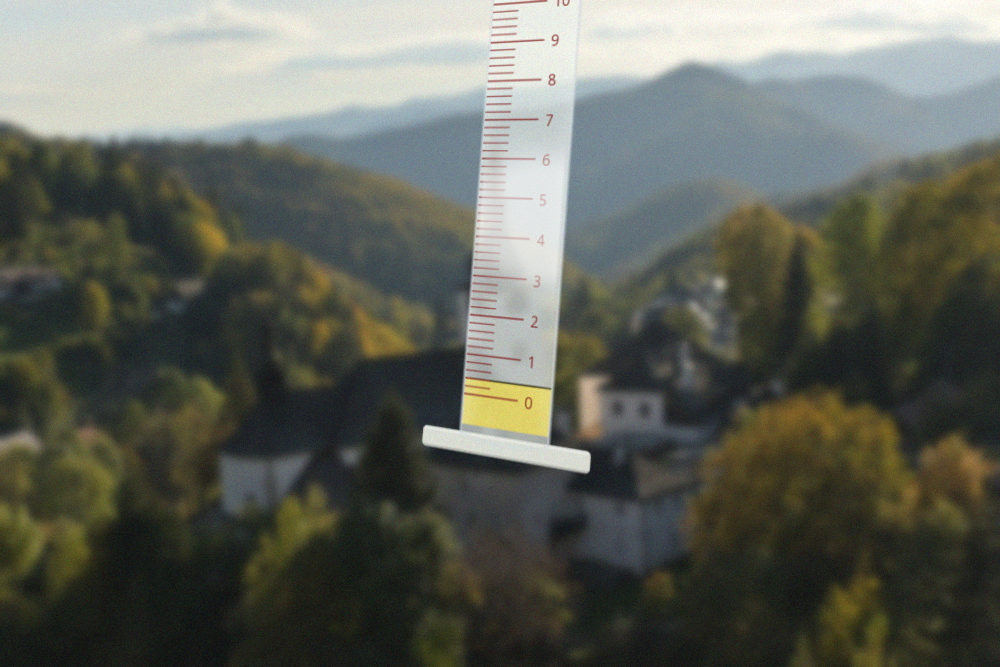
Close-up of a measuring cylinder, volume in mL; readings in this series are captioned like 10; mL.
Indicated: 0.4; mL
